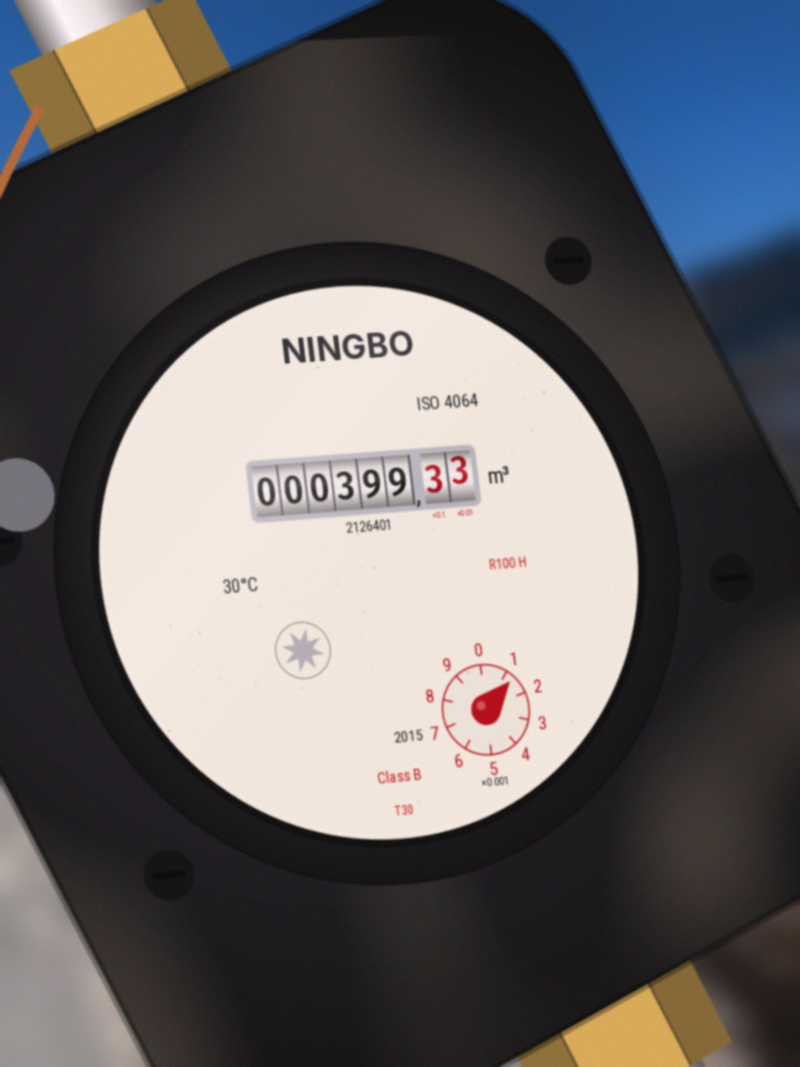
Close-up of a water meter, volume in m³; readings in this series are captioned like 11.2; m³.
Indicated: 399.331; m³
